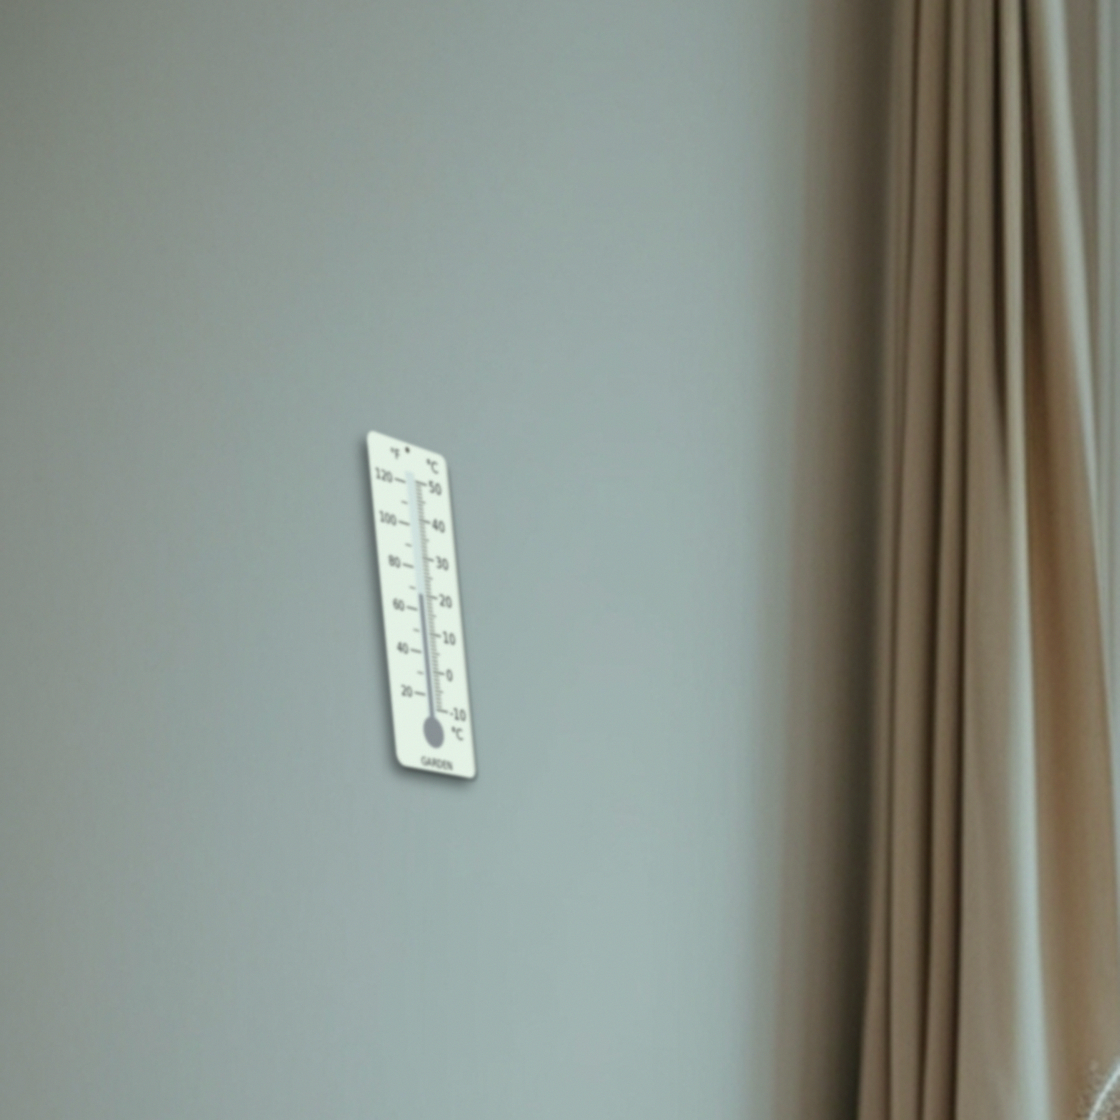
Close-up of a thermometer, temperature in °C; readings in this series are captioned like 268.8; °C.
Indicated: 20; °C
